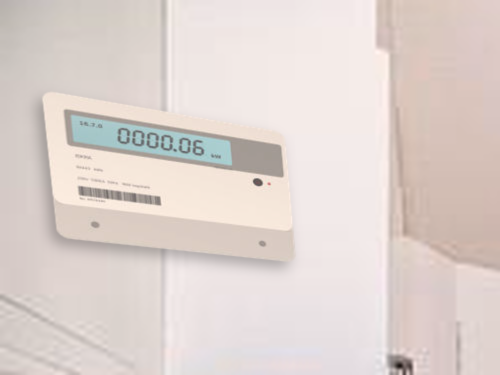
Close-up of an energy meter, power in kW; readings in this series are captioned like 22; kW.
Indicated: 0.06; kW
